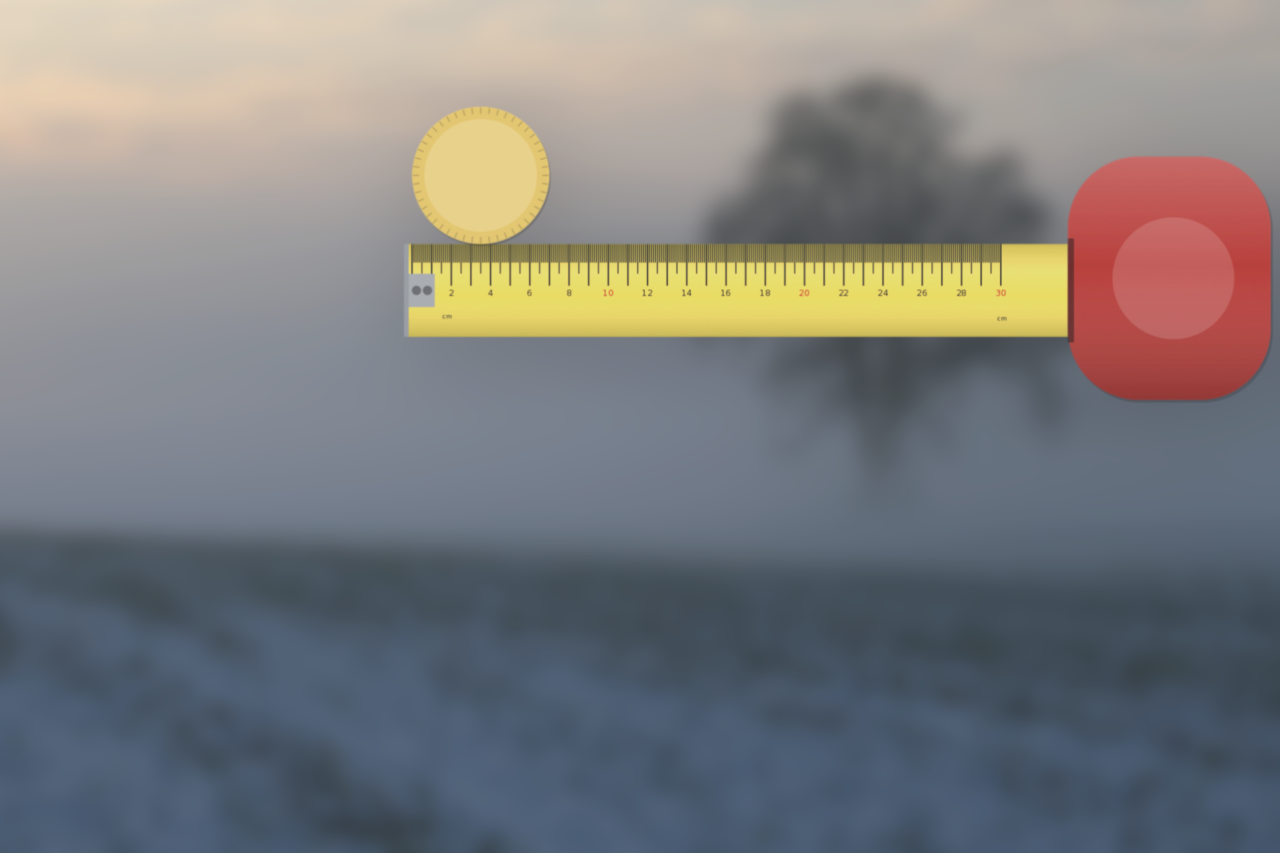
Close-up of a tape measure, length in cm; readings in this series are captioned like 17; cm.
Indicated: 7; cm
